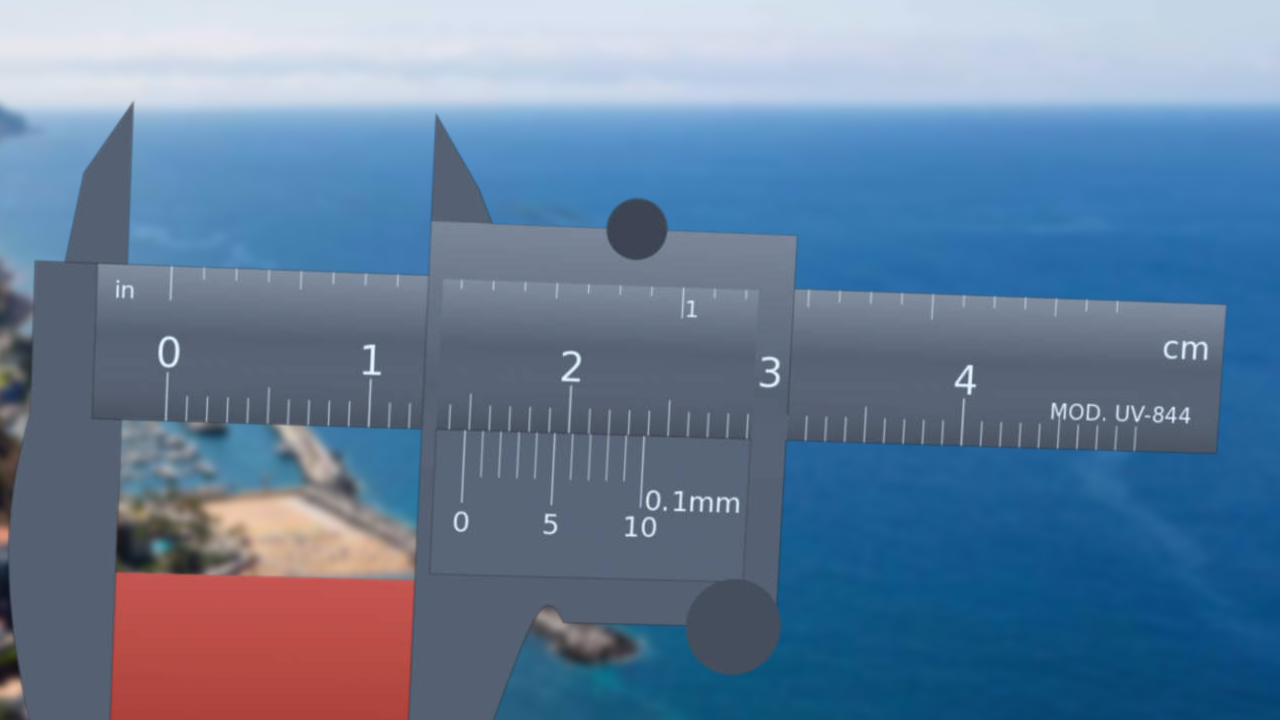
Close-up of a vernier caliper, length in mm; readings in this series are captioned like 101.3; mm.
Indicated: 14.8; mm
